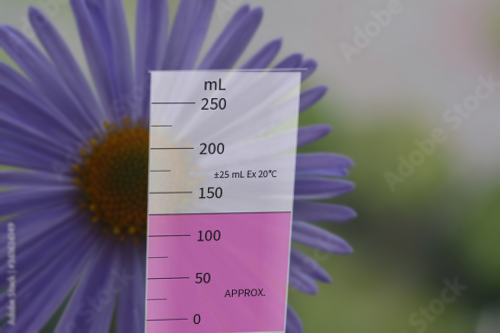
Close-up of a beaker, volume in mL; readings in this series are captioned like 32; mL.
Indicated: 125; mL
